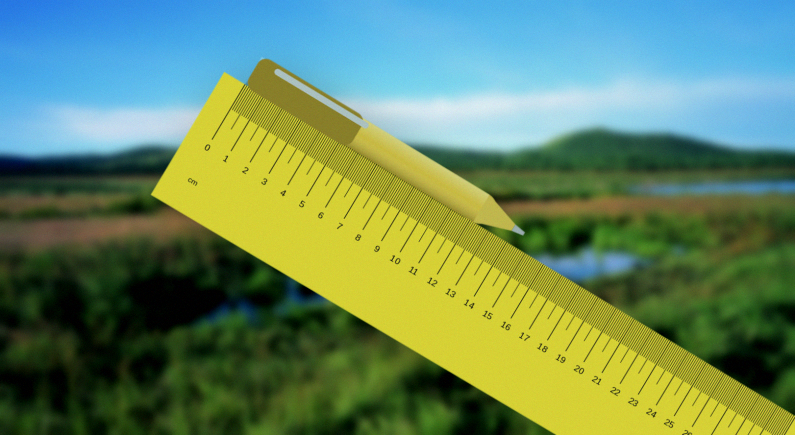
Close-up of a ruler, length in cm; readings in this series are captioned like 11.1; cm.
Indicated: 14.5; cm
